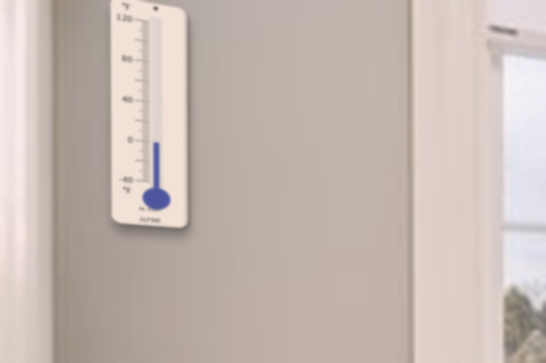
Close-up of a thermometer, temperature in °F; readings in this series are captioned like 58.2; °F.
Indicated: 0; °F
